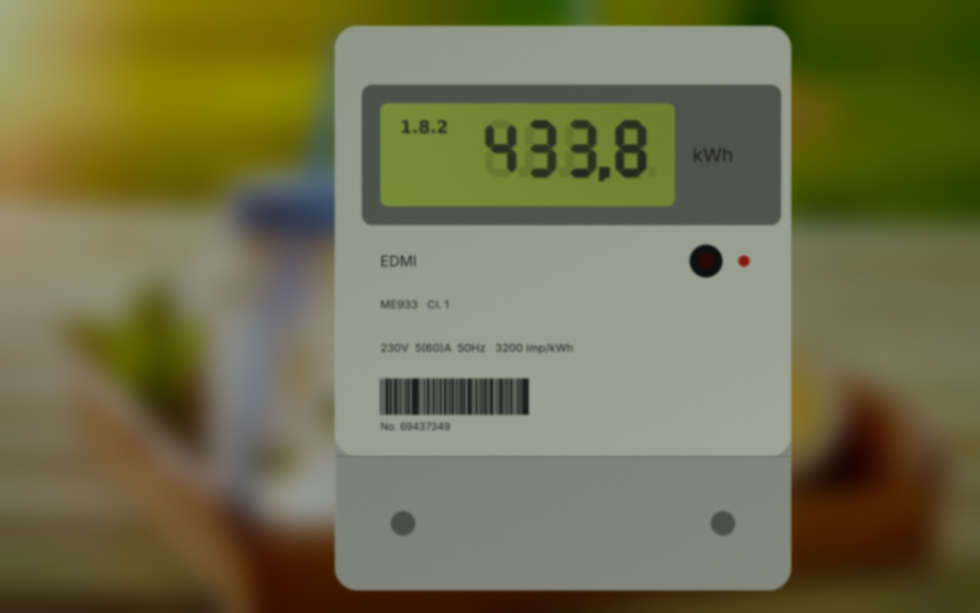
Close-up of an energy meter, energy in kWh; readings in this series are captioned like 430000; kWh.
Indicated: 433.8; kWh
